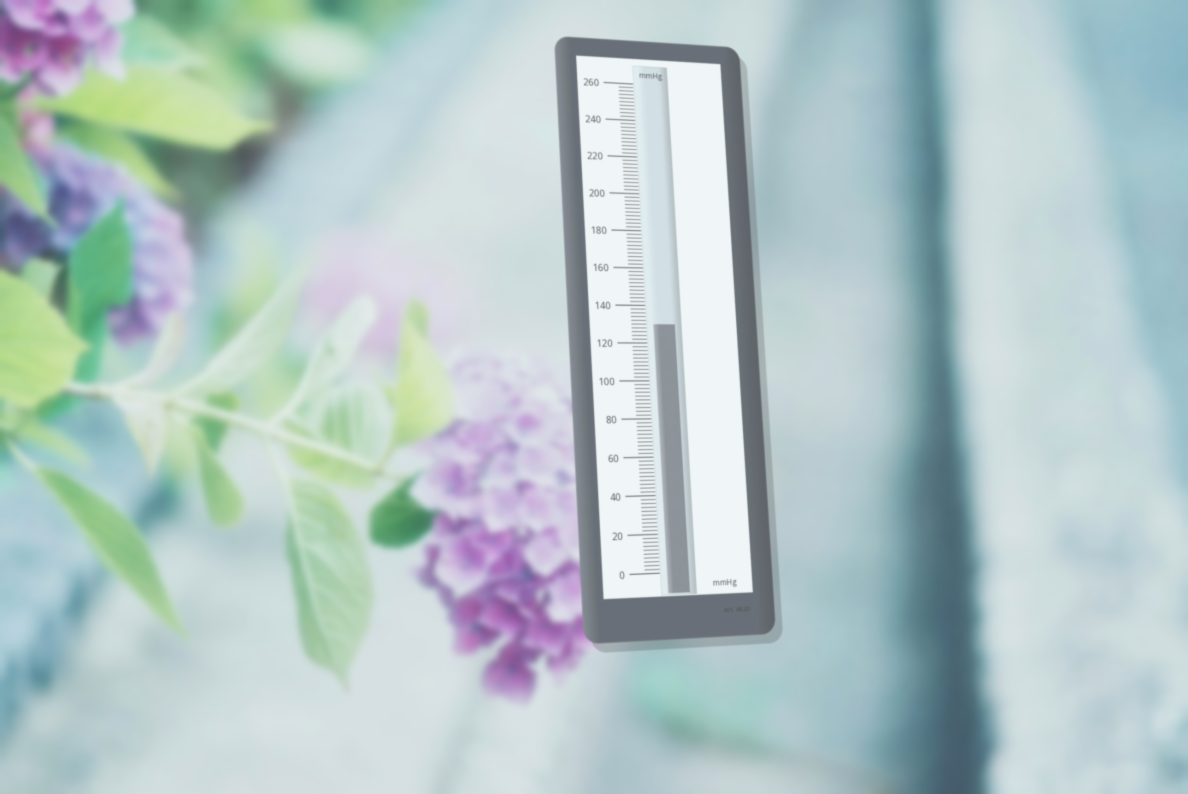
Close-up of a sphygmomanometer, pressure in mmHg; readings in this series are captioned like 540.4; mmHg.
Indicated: 130; mmHg
